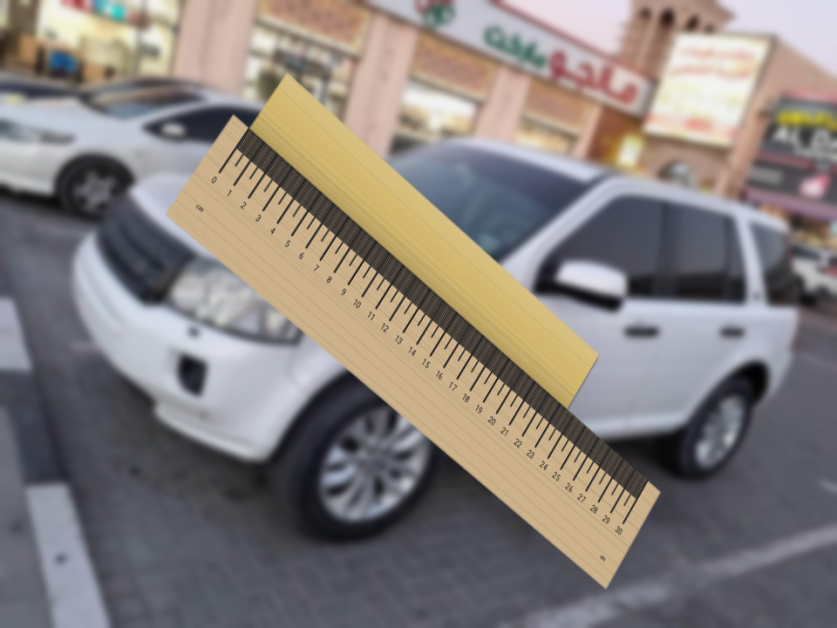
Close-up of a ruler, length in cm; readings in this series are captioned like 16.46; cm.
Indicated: 23.5; cm
